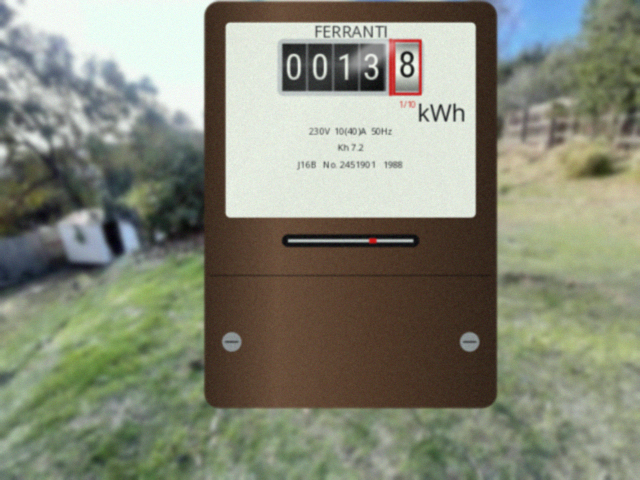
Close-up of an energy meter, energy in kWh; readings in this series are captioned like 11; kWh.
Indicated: 13.8; kWh
